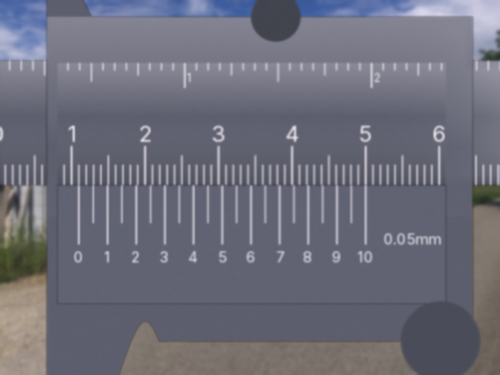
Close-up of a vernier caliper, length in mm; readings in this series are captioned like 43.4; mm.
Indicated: 11.0; mm
